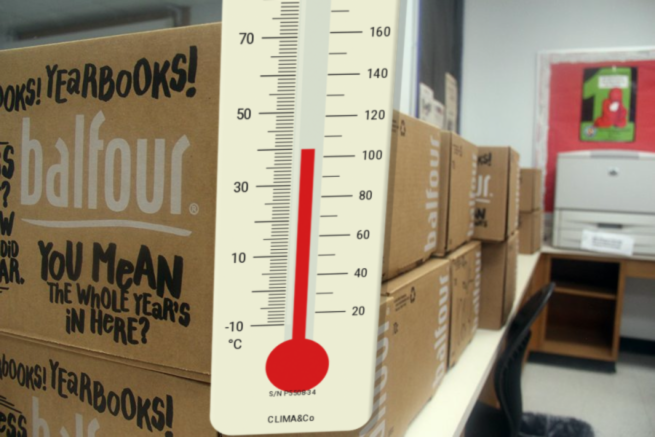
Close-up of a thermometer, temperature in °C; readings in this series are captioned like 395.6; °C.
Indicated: 40; °C
